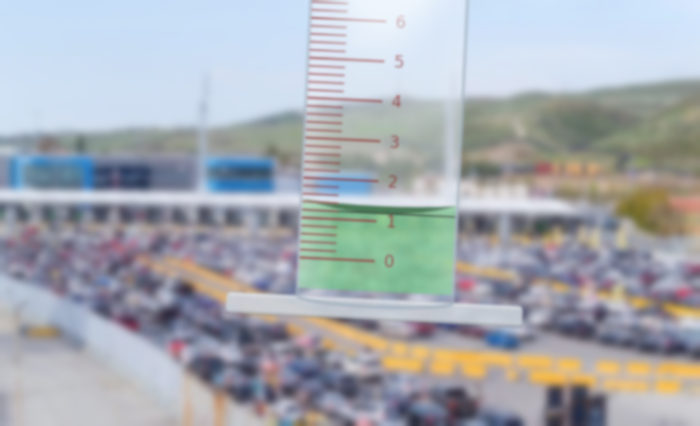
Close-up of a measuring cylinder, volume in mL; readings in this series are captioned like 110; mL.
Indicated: 1.2; mL
